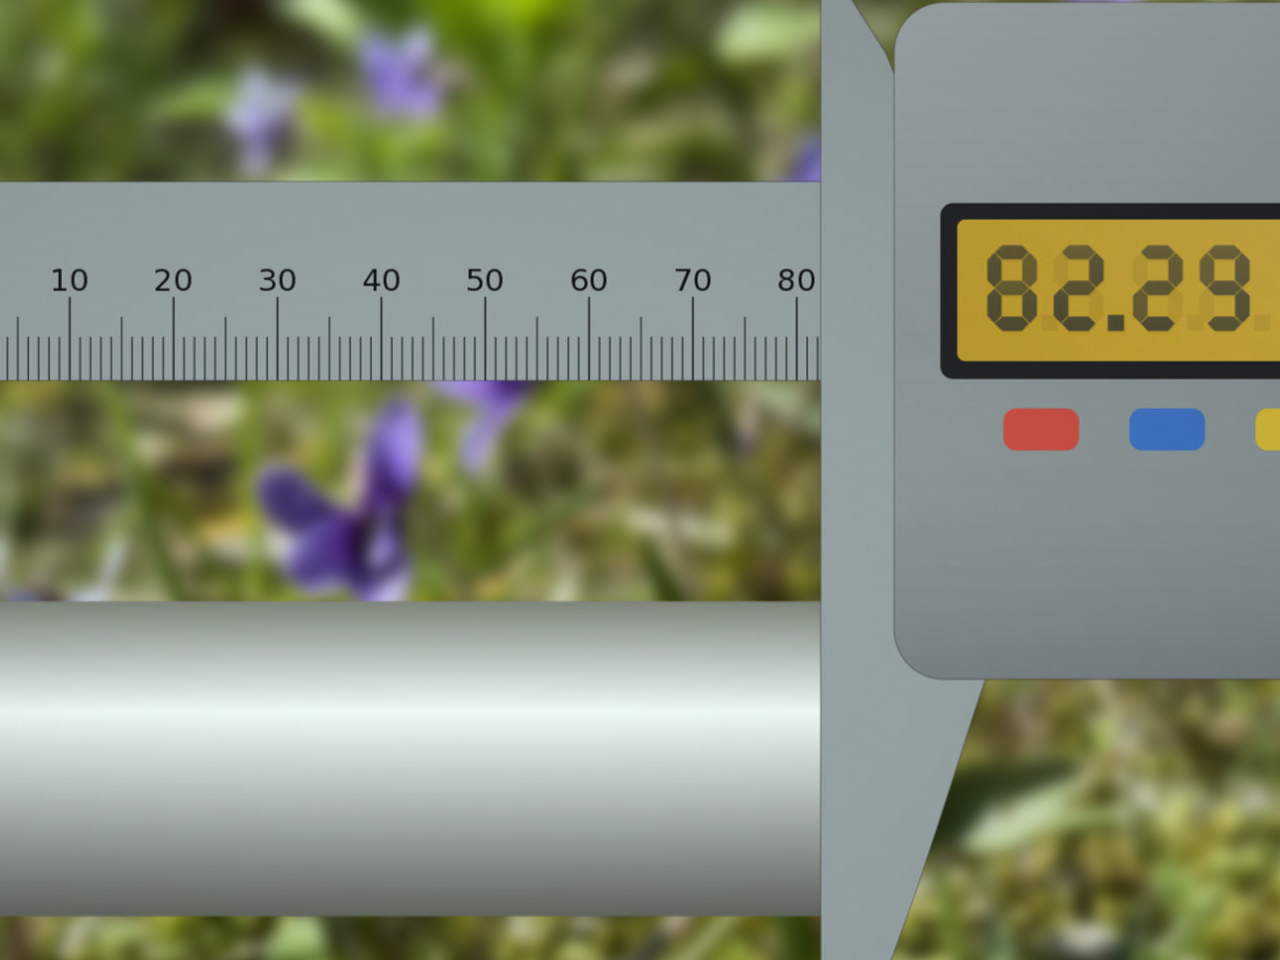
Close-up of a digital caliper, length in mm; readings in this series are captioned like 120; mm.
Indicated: 82.29; mm
